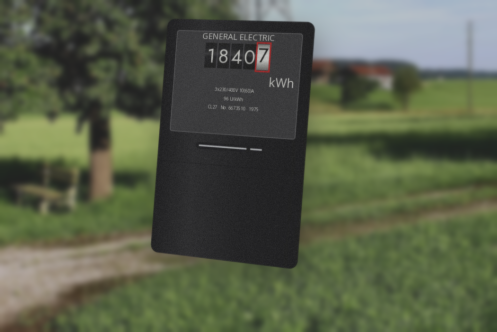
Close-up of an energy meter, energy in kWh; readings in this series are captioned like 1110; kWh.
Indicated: 1840.7; kWh
